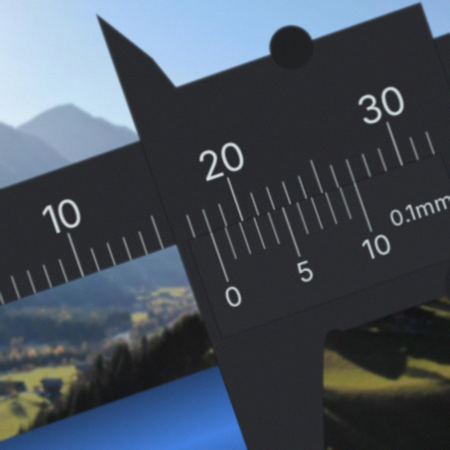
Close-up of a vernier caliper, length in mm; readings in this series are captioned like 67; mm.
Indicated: 18.0; mm
